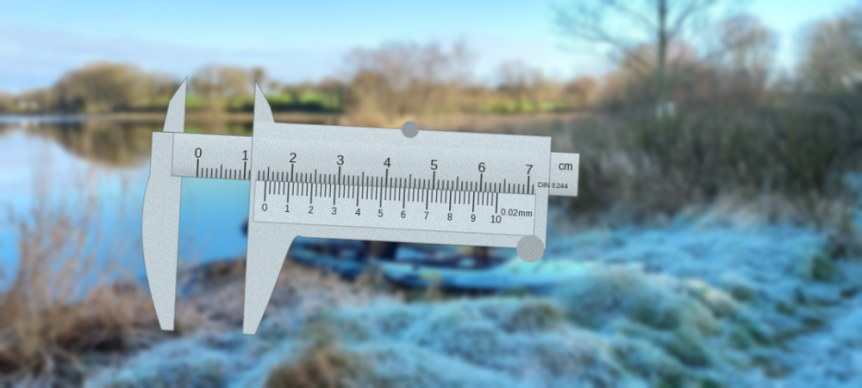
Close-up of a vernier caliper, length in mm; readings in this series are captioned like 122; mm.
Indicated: 14.5; mm
